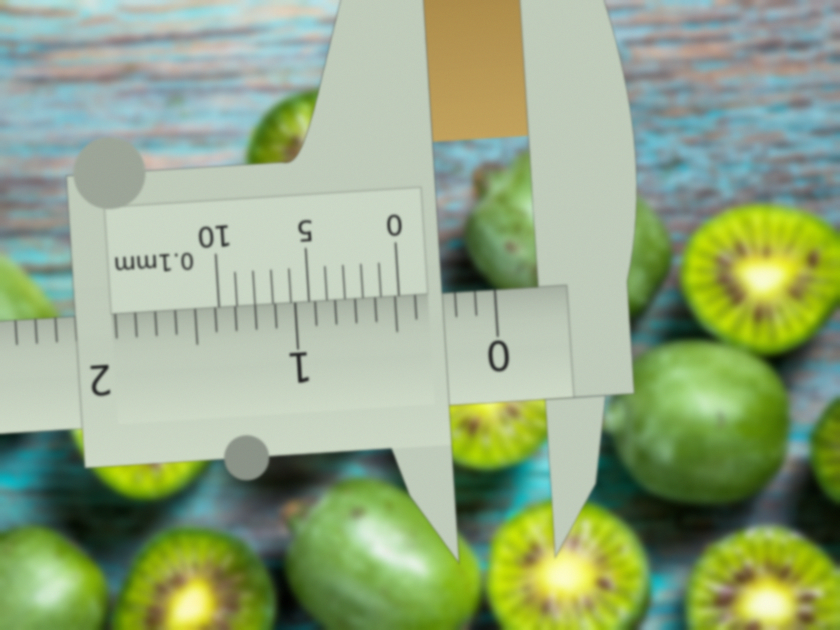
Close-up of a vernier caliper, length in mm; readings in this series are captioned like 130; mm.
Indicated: 4.8; mm
